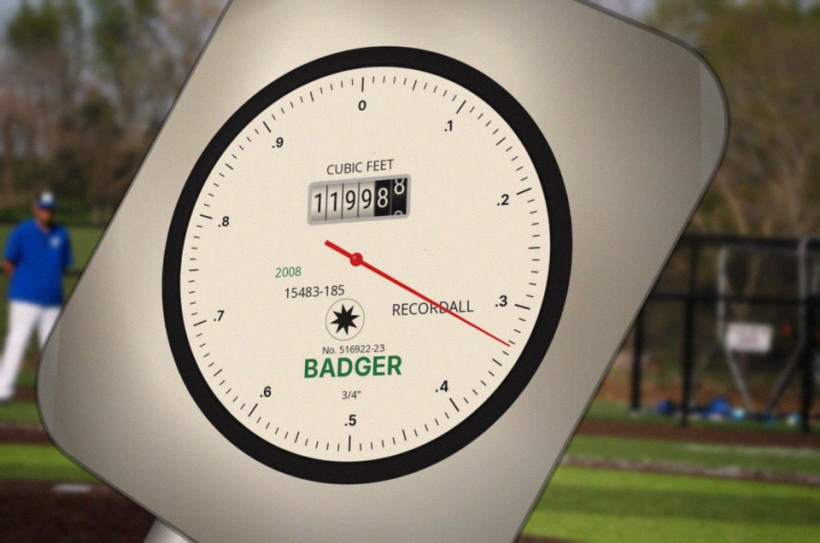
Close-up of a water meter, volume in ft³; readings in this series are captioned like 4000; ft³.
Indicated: 119988.33; ft³
